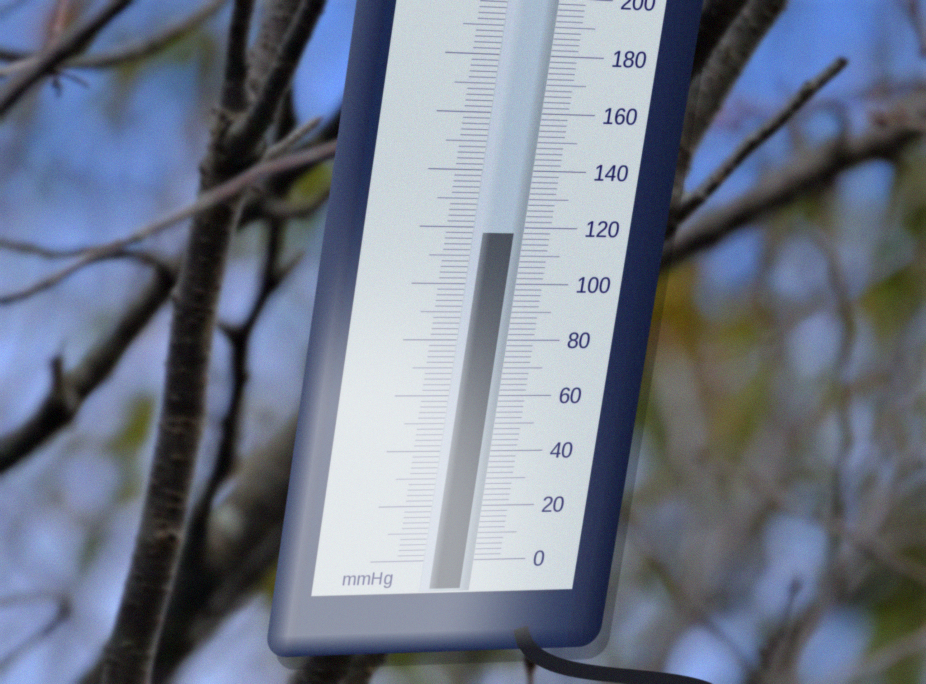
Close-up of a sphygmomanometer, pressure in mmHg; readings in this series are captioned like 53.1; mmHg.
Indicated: 118; mmHg
